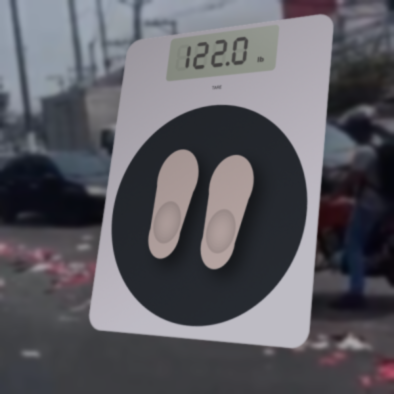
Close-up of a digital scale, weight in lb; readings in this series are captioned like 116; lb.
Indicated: 122.0; lb
